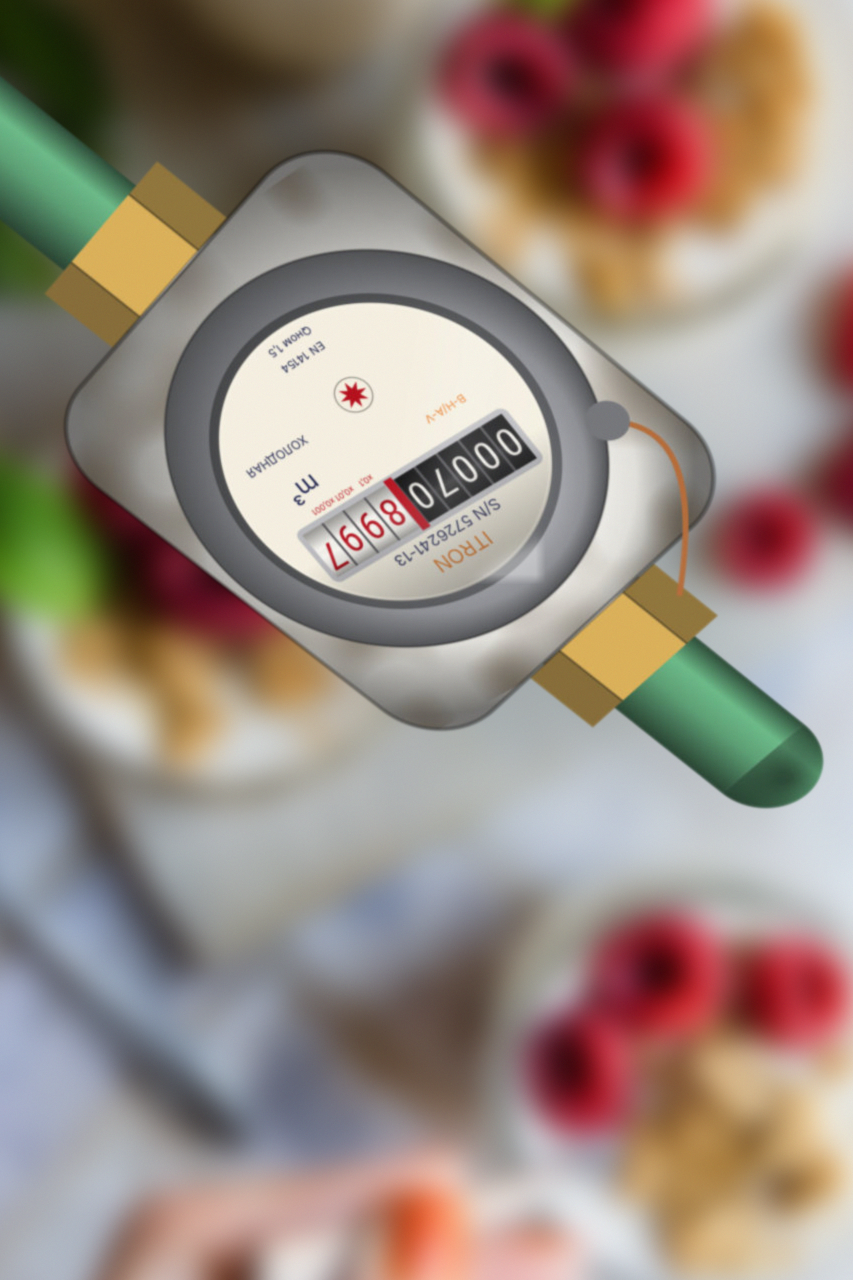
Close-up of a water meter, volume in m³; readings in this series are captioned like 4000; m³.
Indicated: 70.8997; m³
